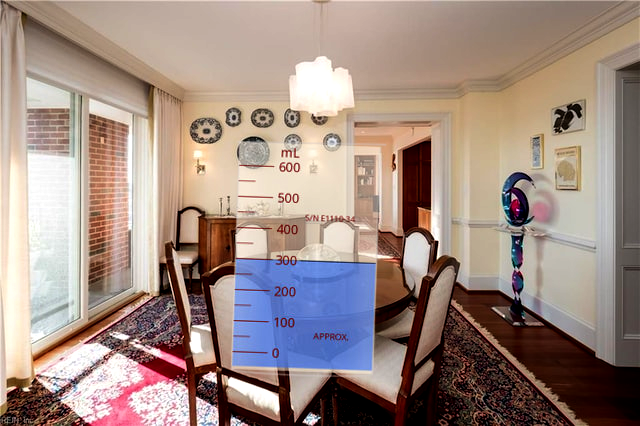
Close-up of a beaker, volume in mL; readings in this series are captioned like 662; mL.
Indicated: 300; mL
